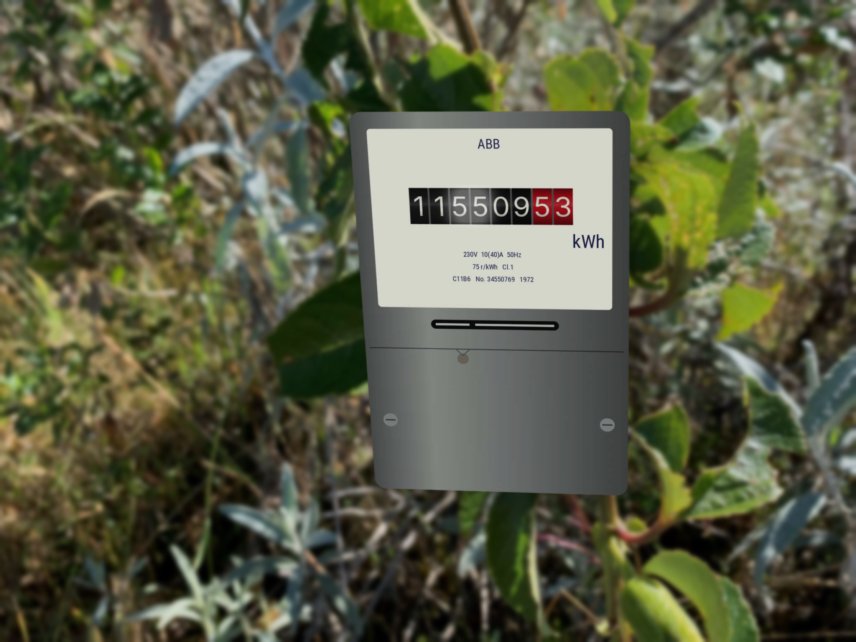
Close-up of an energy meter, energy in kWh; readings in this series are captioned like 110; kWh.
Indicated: 115509.53; kWh
